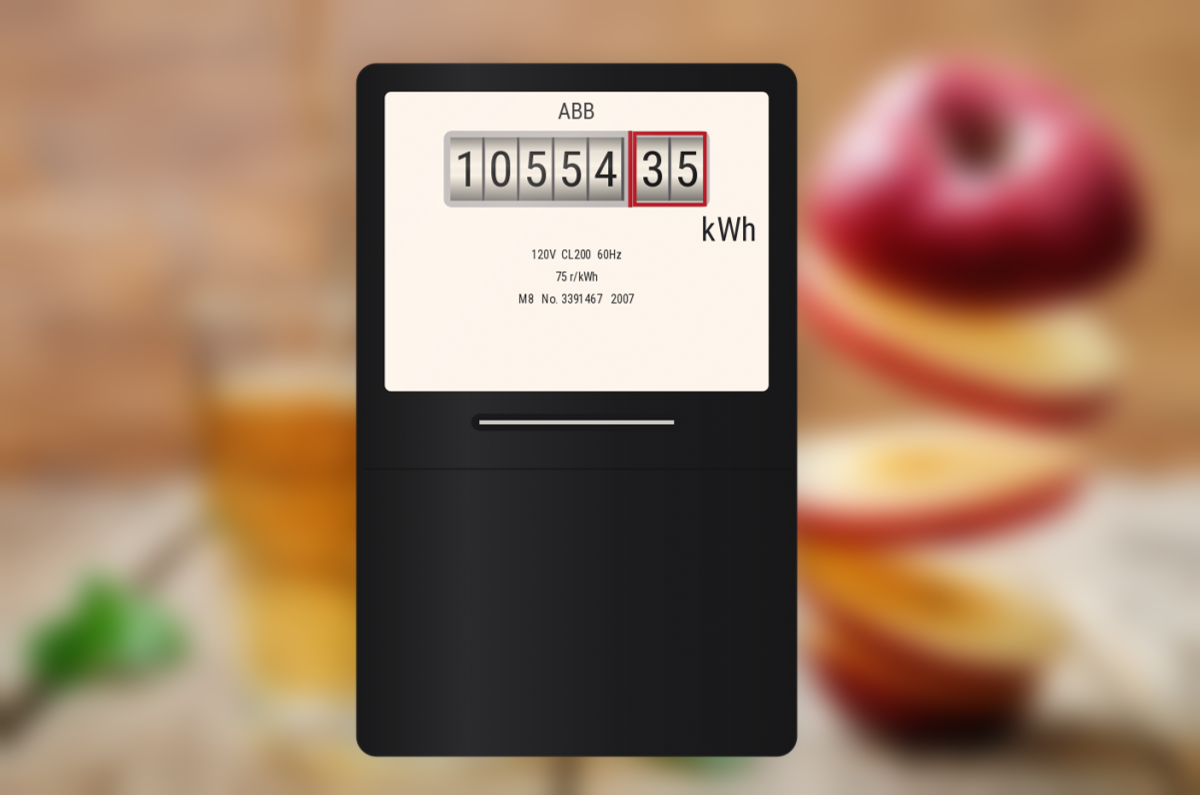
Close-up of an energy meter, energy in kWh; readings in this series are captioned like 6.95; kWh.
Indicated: 10554.35; kWh
